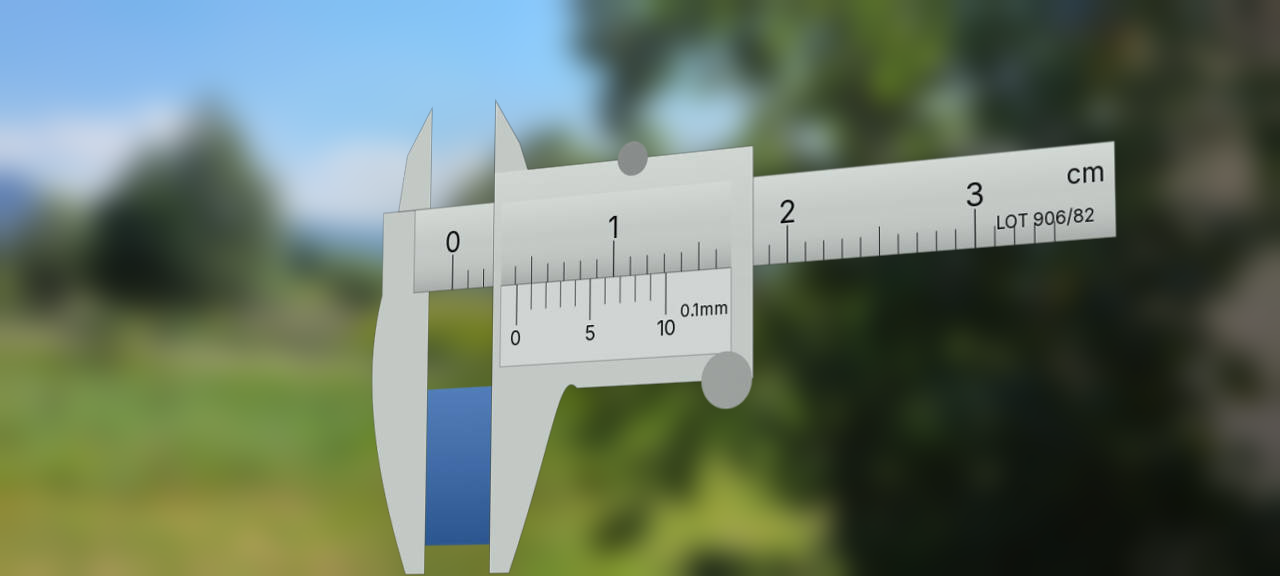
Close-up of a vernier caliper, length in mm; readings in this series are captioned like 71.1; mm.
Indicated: 4.1; mm
